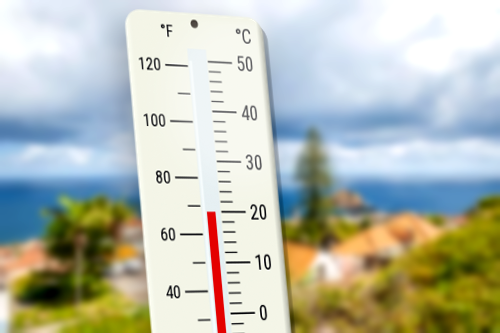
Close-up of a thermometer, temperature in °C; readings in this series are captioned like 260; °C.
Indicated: 20; °C
